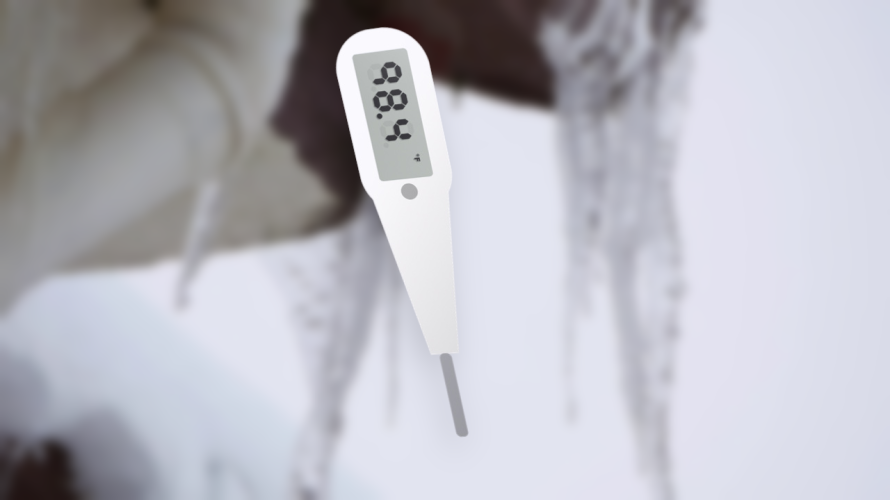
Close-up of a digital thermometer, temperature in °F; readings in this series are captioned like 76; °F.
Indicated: 98.4; °F
